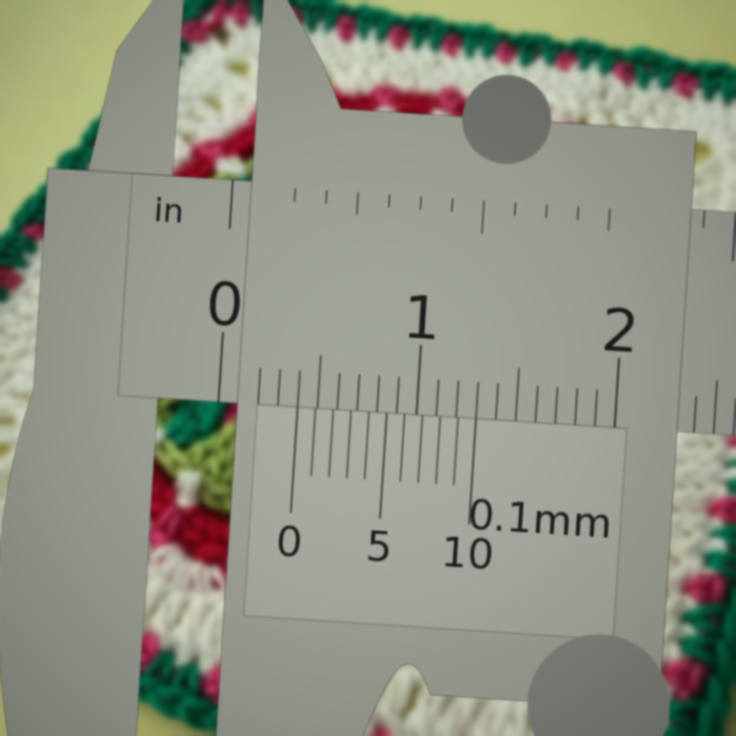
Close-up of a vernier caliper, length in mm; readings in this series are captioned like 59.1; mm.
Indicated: 4.0; mm
